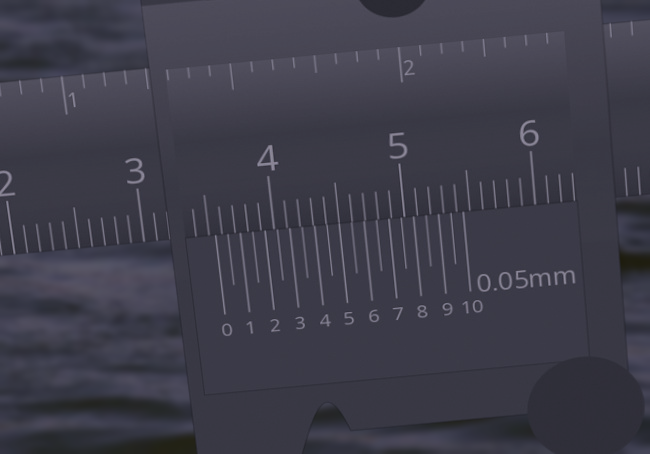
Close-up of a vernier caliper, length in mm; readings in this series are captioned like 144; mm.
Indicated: 35.5; mm
